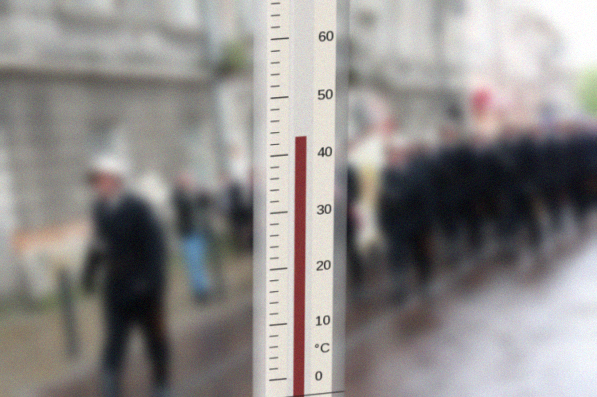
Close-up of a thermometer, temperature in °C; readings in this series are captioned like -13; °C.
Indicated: 43; °C
